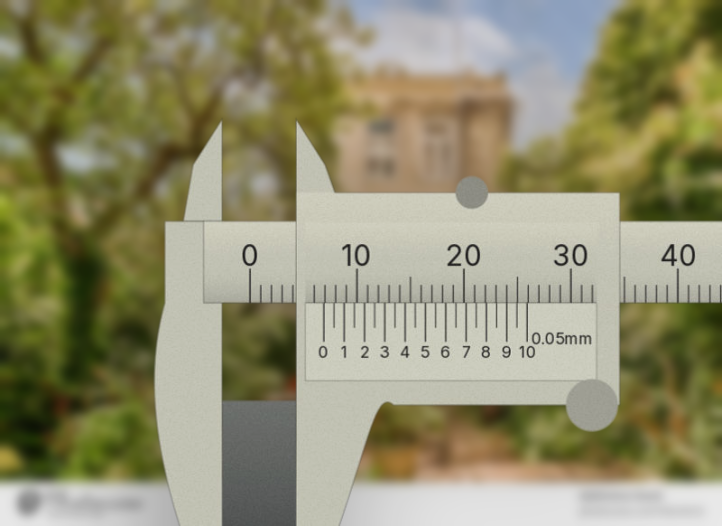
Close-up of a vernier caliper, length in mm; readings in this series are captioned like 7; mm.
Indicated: 6.9; mm
